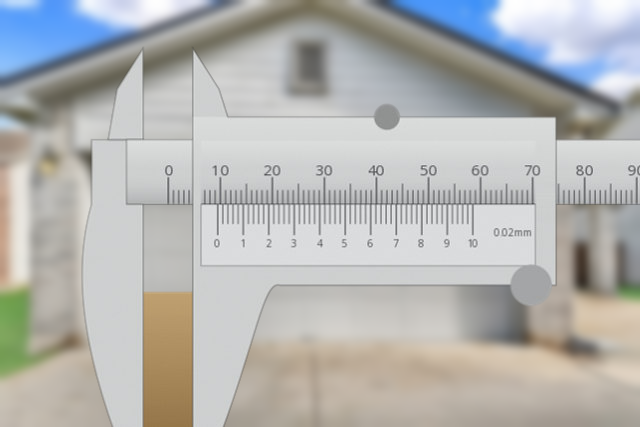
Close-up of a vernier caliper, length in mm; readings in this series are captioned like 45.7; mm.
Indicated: 9.5; mm
